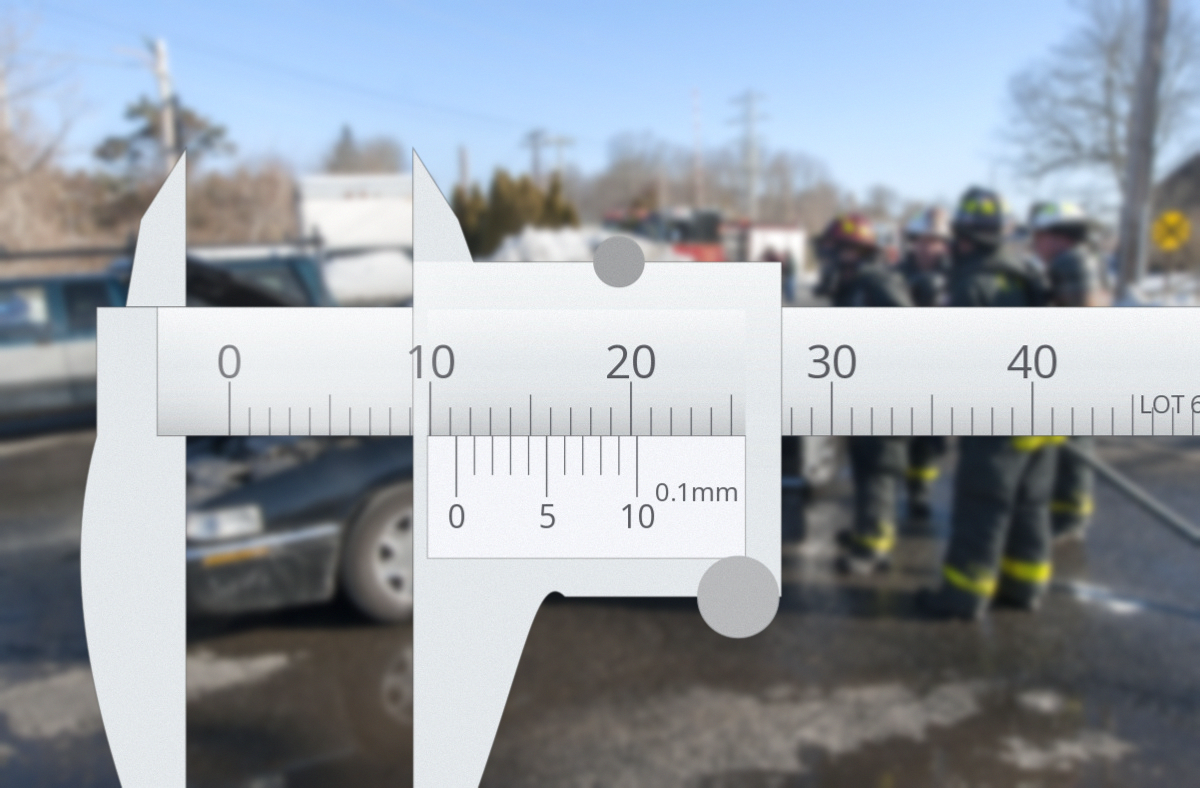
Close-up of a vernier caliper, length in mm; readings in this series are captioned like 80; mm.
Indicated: 11.3; mm
